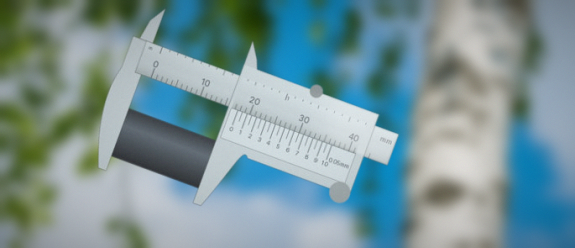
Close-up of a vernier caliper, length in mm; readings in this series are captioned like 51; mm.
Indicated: 17.6; mm
